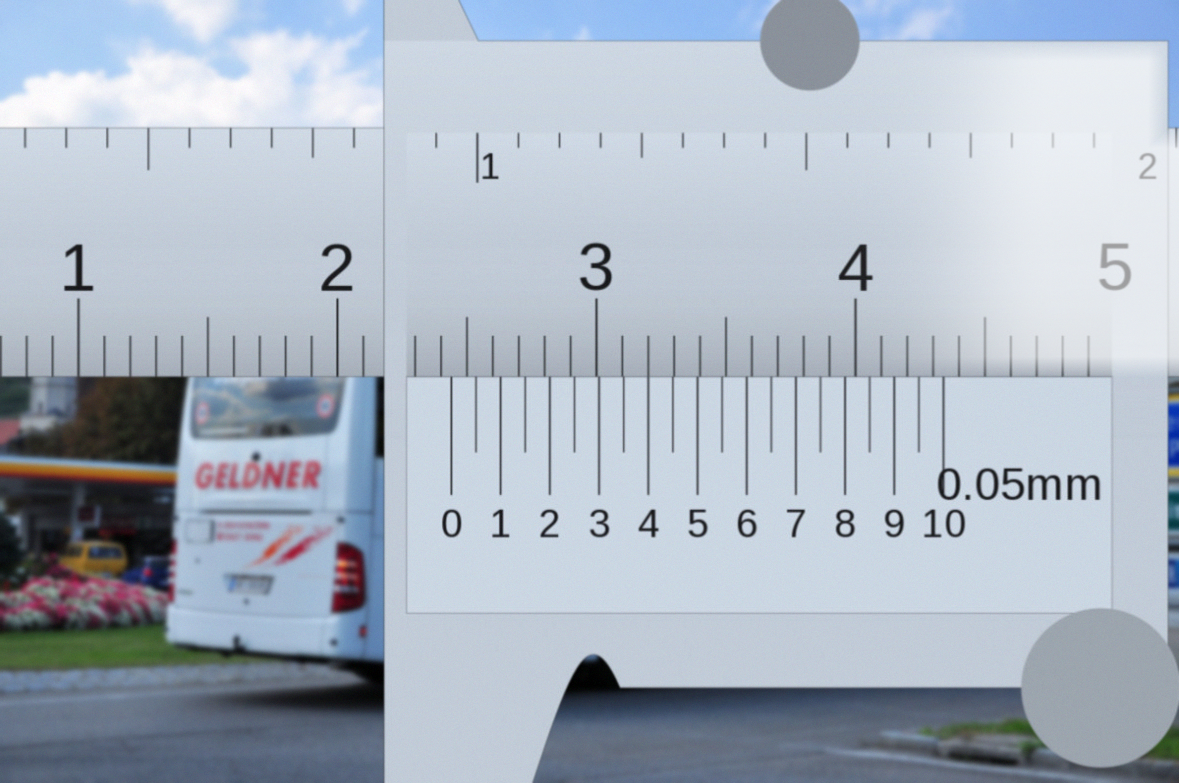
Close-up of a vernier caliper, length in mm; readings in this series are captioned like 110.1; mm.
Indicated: 24.40; mm
